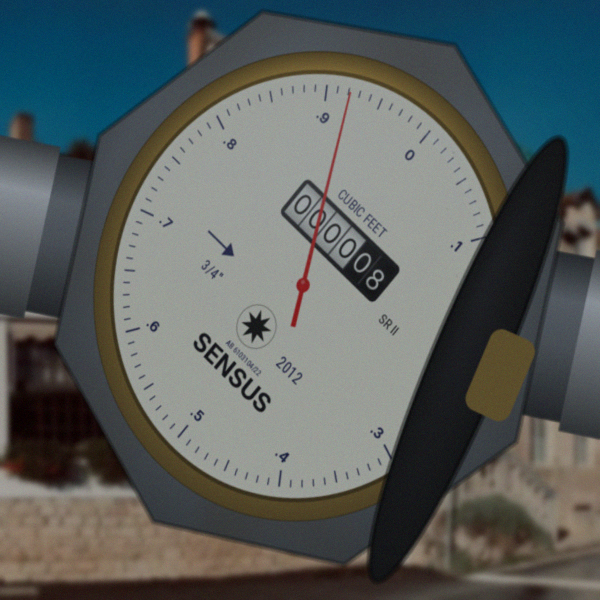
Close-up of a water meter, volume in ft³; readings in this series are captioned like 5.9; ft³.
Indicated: 7.92; ft³
